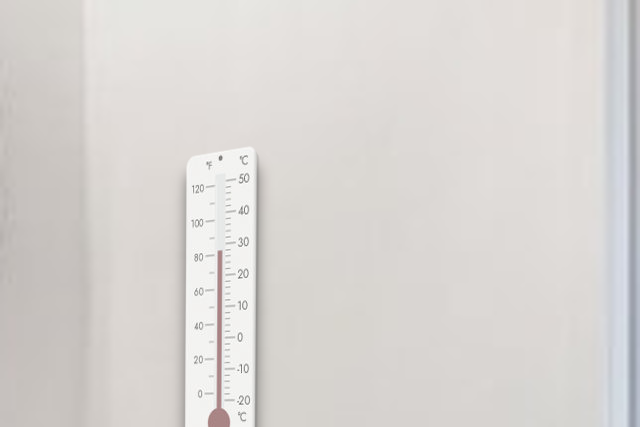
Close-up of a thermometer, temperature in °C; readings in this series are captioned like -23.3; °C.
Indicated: 28; °C
